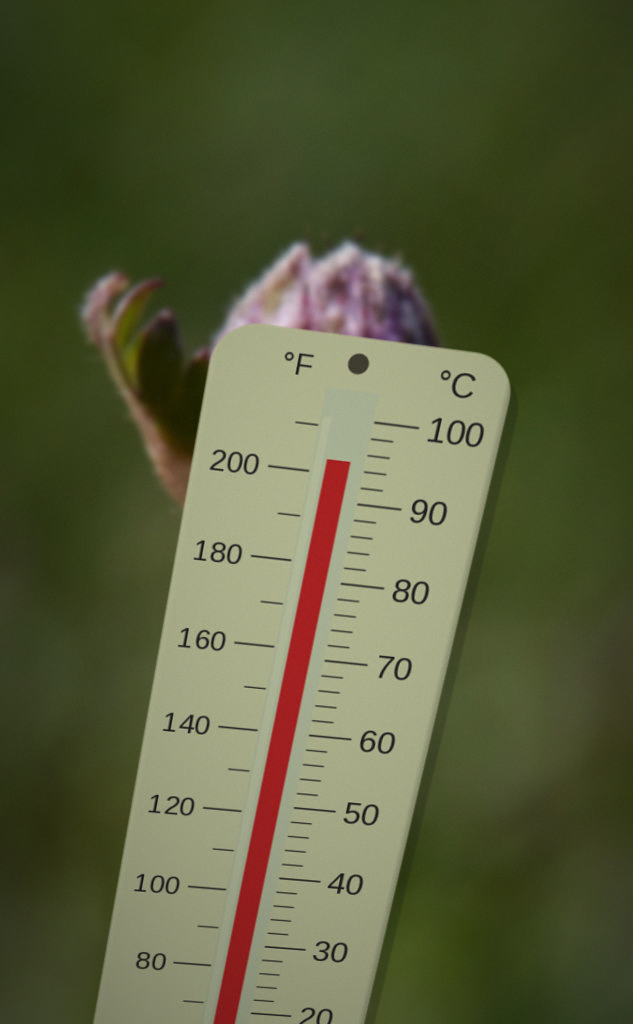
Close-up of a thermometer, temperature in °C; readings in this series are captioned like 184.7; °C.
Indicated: 95; °C
